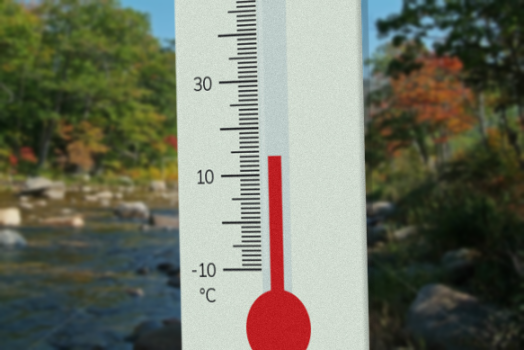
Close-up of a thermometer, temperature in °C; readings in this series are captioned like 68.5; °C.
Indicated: 14; °C
